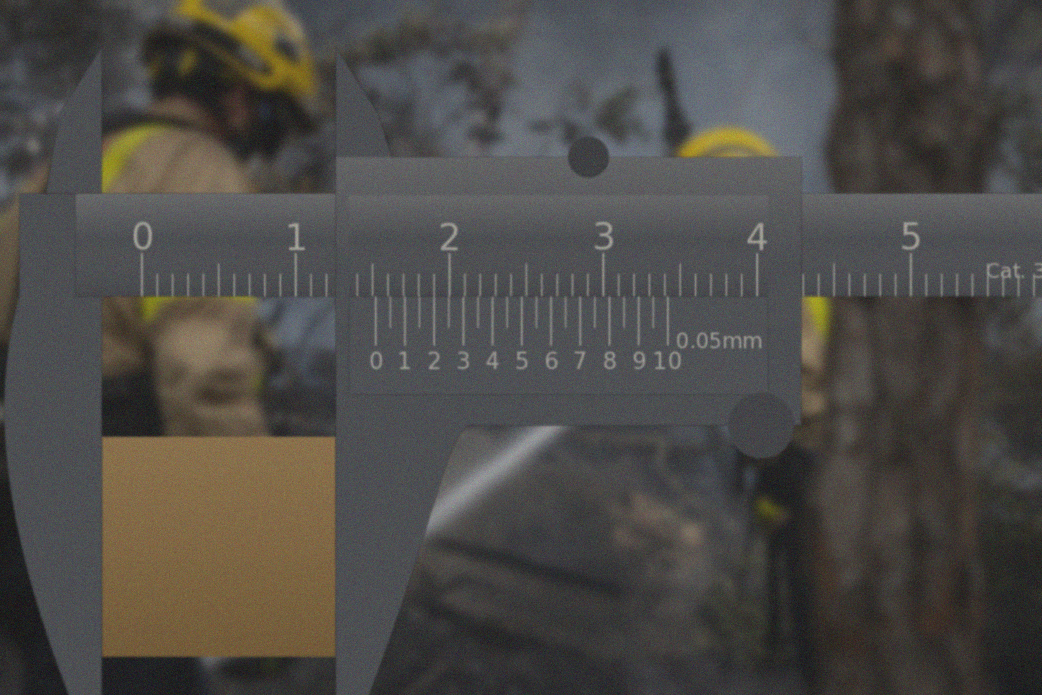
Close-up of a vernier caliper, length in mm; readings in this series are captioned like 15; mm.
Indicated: 15.2; mm
